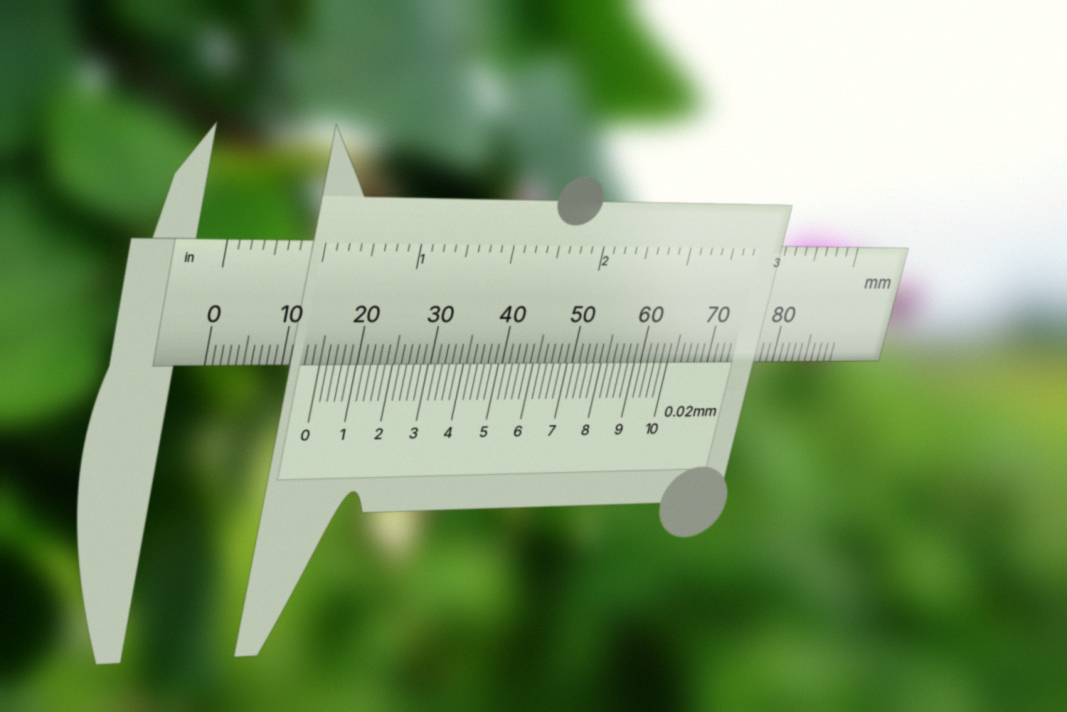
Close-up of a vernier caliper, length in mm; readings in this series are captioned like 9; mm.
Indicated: 15.0; mm
